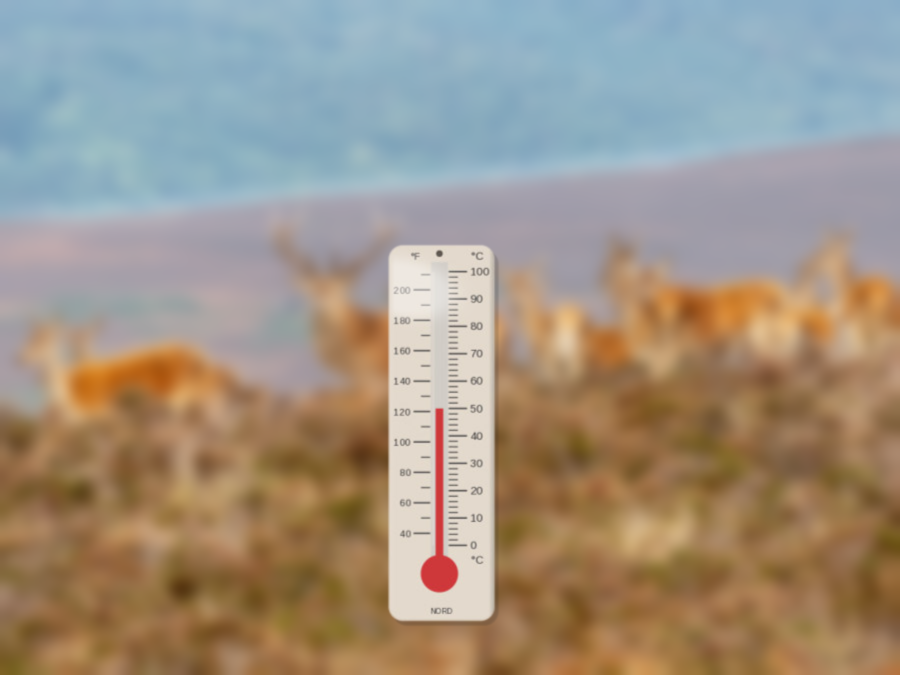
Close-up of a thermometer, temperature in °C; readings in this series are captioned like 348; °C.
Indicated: 50; °C
